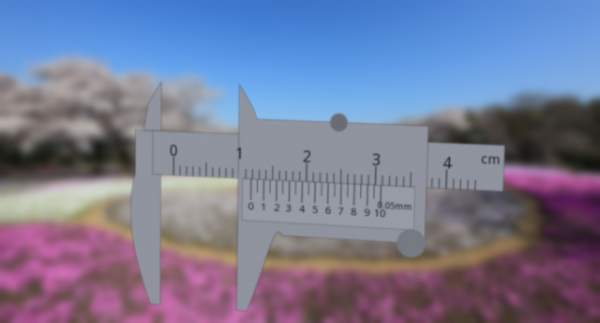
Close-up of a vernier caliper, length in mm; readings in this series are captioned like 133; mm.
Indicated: 11.8; mm
